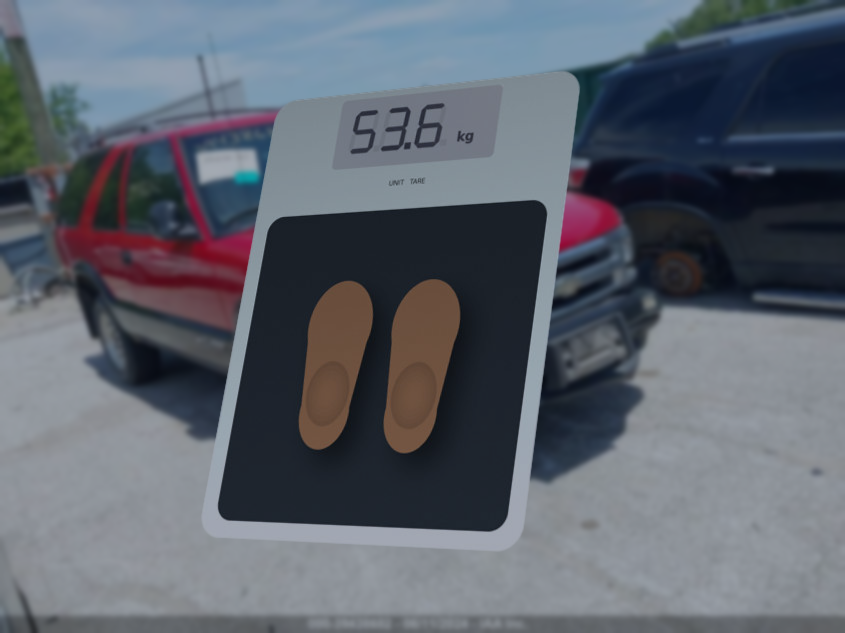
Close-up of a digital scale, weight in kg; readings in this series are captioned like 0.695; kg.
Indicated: 53.6; kg
